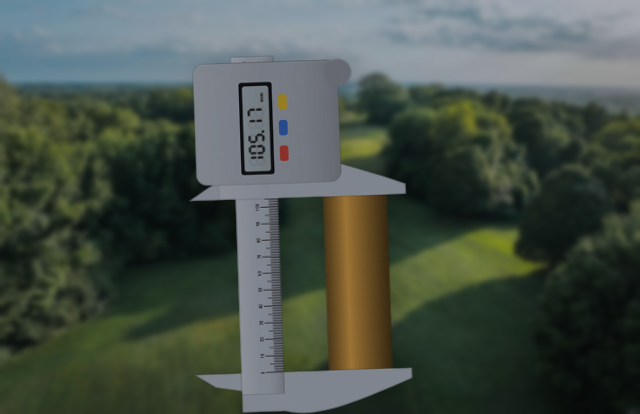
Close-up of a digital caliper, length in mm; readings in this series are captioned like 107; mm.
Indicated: 105.17; mm
